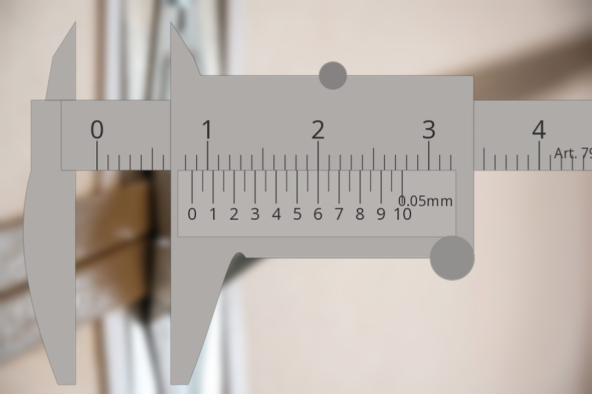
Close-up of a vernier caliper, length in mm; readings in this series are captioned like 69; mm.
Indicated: 8.6; mm
